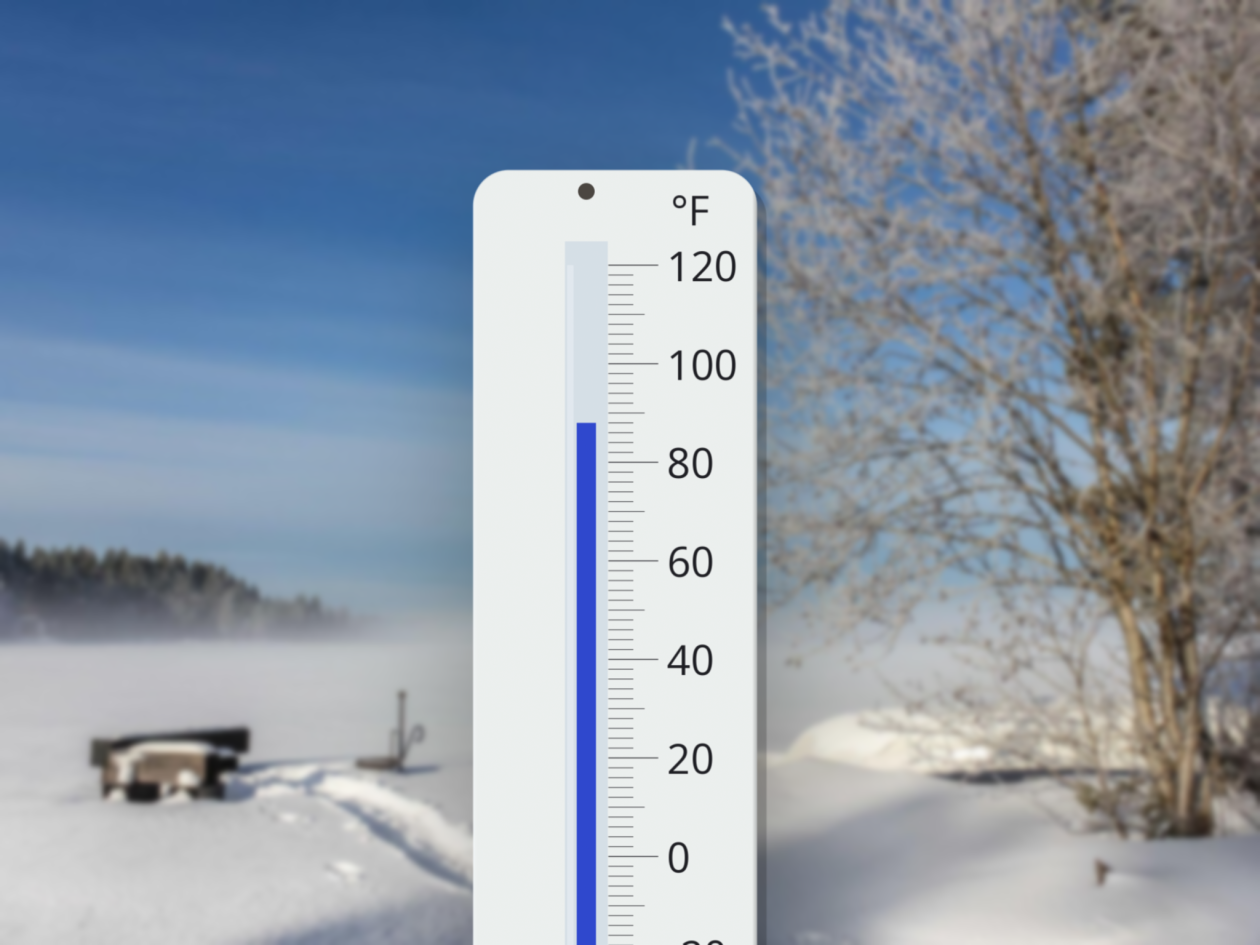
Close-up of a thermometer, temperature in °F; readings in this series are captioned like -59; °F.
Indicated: 88; °F
